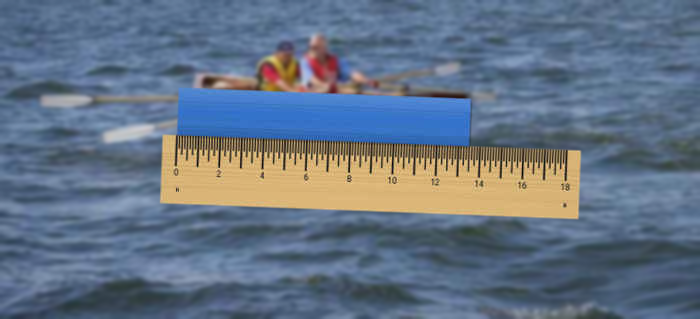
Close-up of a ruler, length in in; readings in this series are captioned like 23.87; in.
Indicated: 13.5; in
